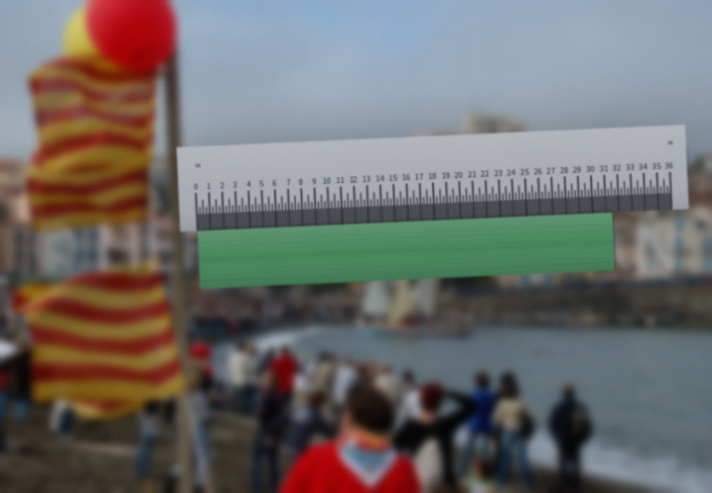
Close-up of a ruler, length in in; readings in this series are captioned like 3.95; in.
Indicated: 31.5; in
